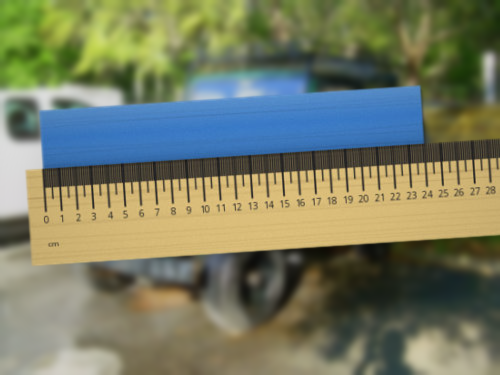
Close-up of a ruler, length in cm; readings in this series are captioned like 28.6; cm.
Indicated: 24; cm
